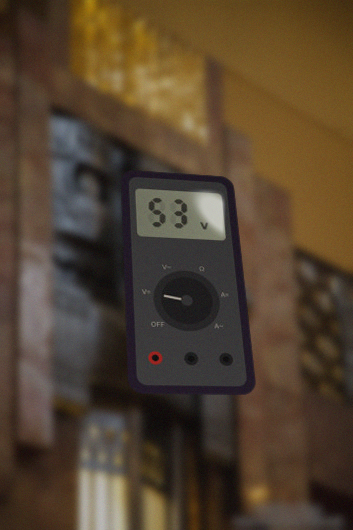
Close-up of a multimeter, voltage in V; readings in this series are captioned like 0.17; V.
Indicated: 53; V
